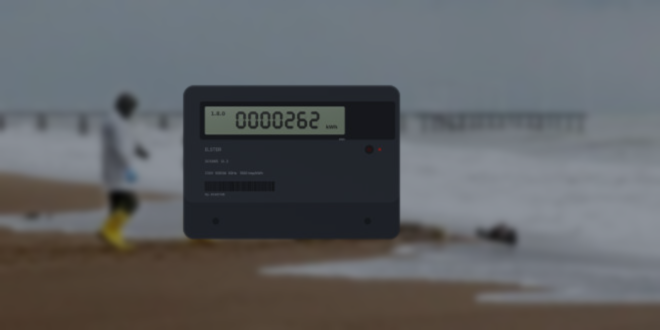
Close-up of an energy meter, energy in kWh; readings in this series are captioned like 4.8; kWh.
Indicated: 262; kWh
